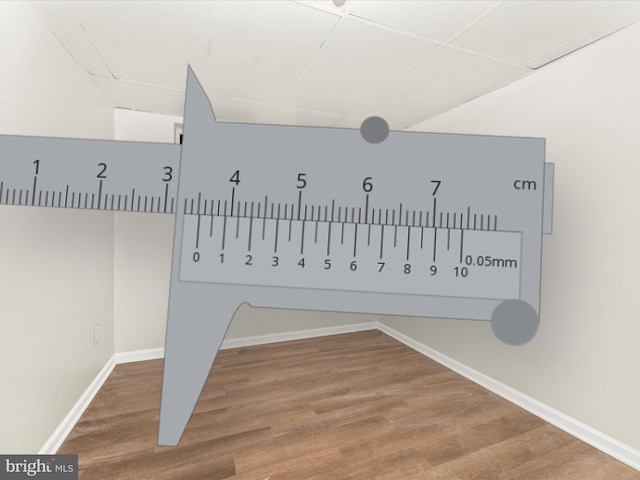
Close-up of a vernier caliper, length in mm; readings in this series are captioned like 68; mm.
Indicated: 35.2; mm
